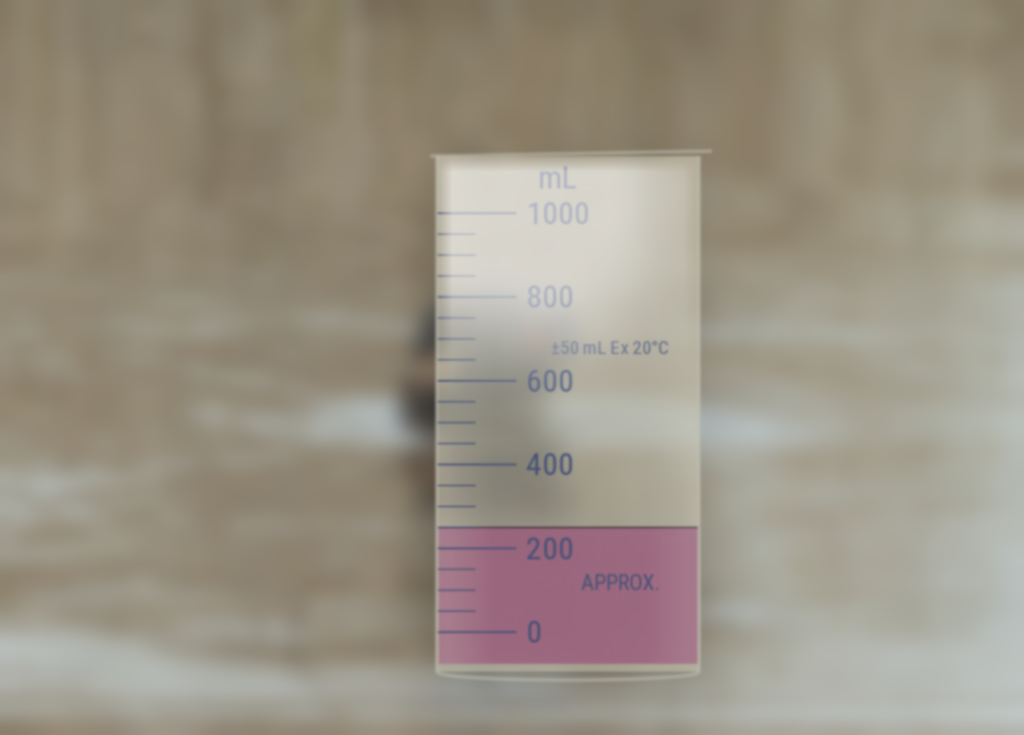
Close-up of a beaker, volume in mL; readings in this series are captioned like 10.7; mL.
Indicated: 250; mL
